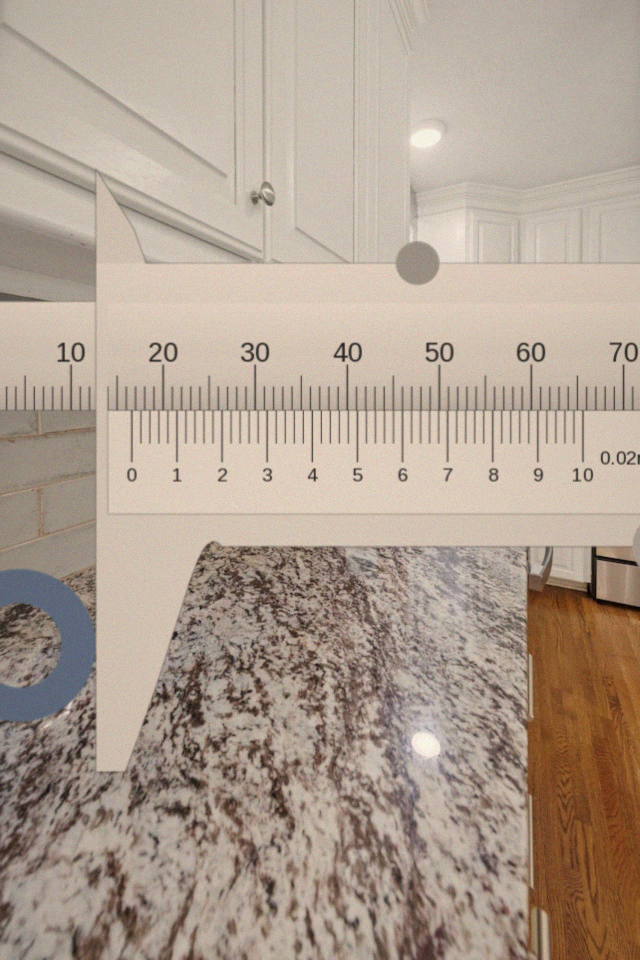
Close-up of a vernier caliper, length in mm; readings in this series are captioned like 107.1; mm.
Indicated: 16.6; mm
